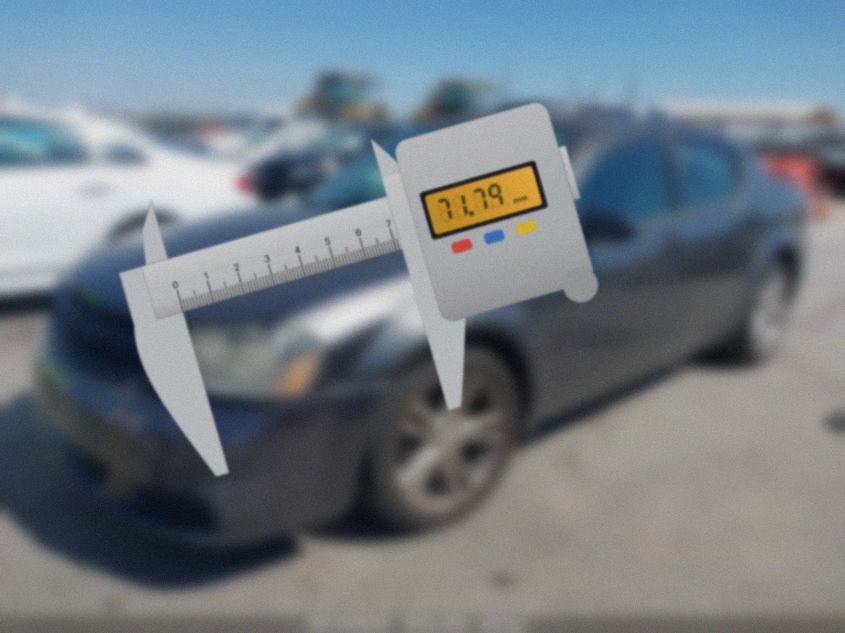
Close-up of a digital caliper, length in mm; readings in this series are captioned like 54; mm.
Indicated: 71.79; mm
